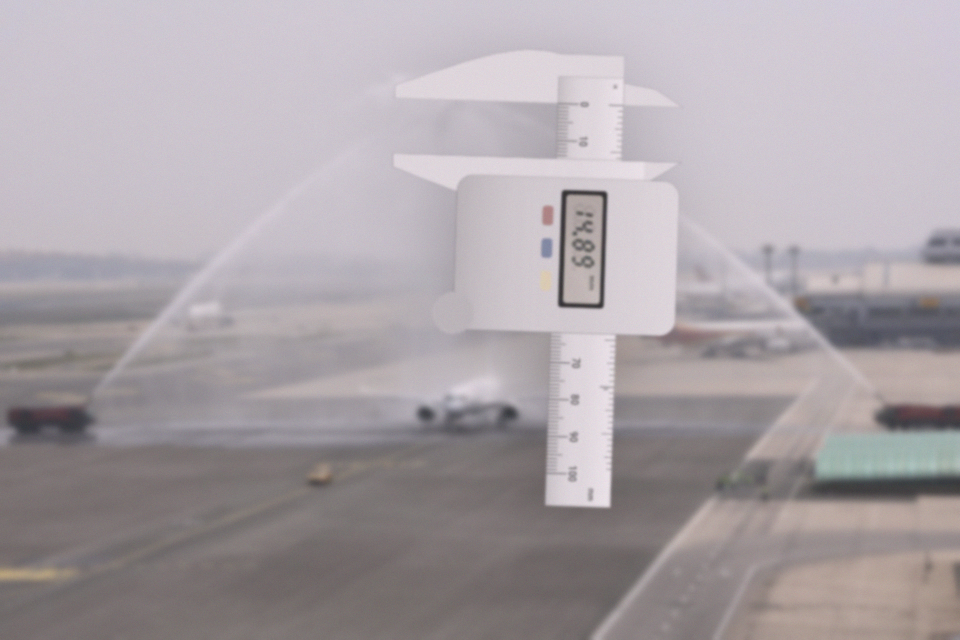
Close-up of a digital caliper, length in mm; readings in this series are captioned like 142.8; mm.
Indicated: 14.89; mm
